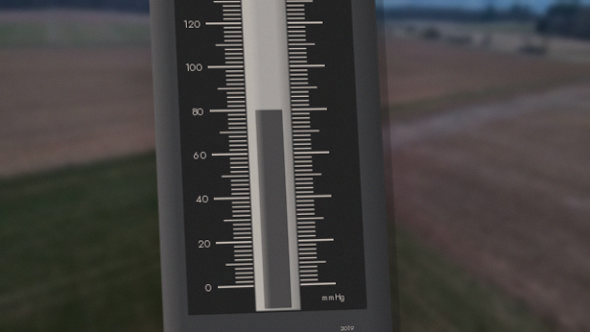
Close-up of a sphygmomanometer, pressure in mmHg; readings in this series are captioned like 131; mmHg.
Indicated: 80; mmHg
